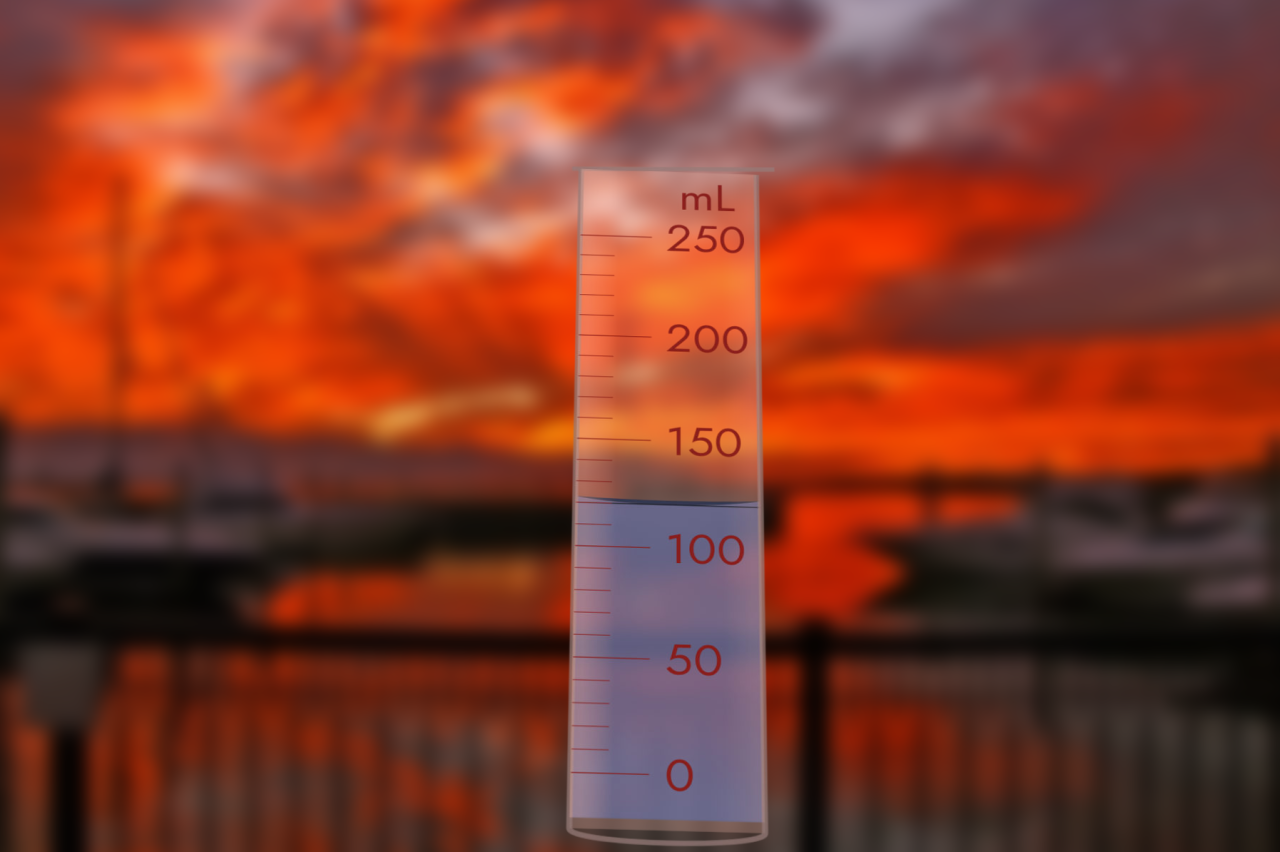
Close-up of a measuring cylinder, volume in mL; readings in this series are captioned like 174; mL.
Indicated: 120; mL
